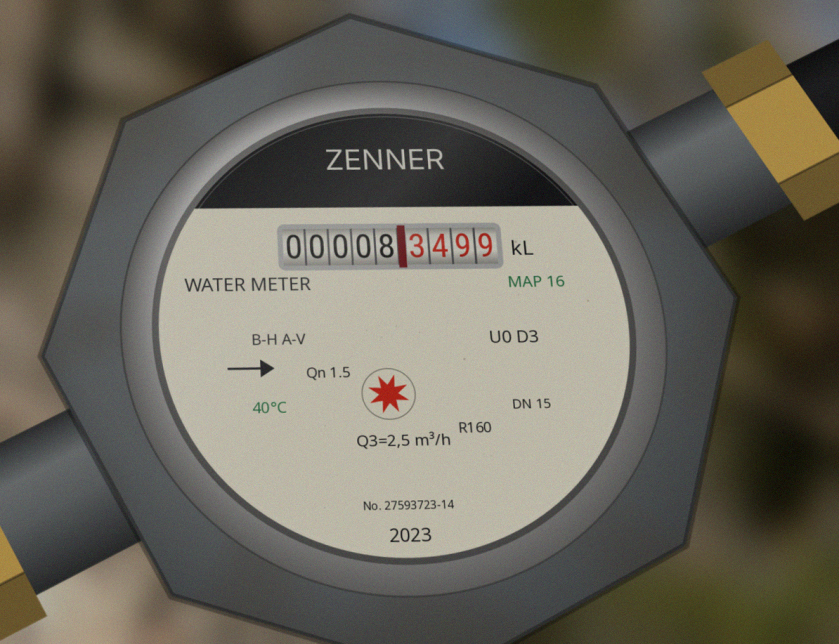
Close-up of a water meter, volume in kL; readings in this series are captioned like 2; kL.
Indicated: 8.3499; kL
